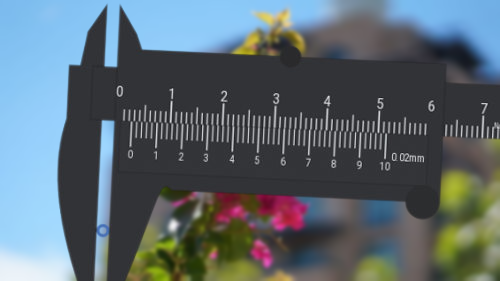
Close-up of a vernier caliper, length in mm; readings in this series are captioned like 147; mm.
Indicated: 2.5; mm
